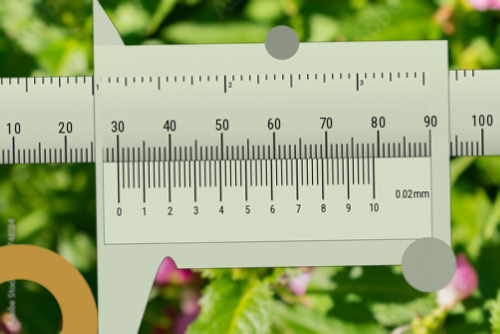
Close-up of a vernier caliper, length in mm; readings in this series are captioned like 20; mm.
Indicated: 30.0; mm
